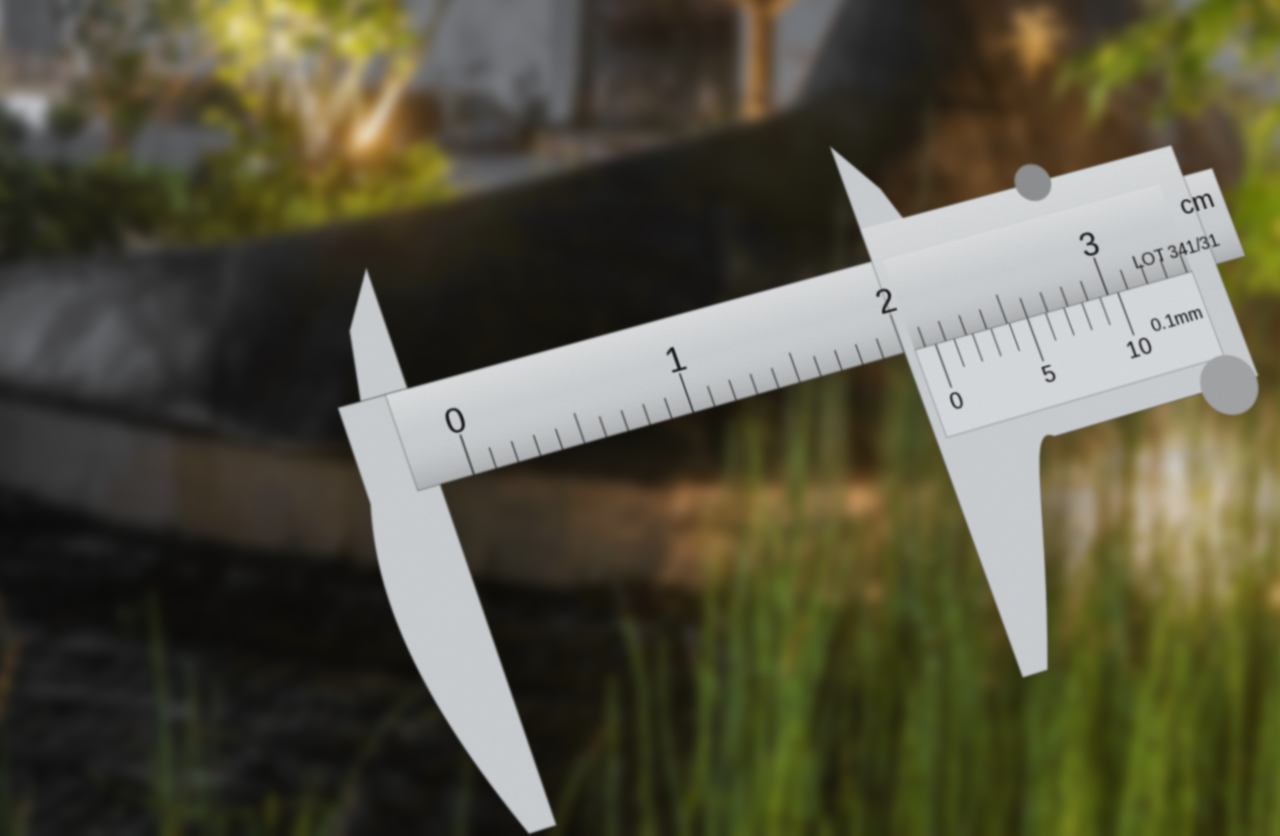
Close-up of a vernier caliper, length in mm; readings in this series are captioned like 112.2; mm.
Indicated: 21.5; mm
